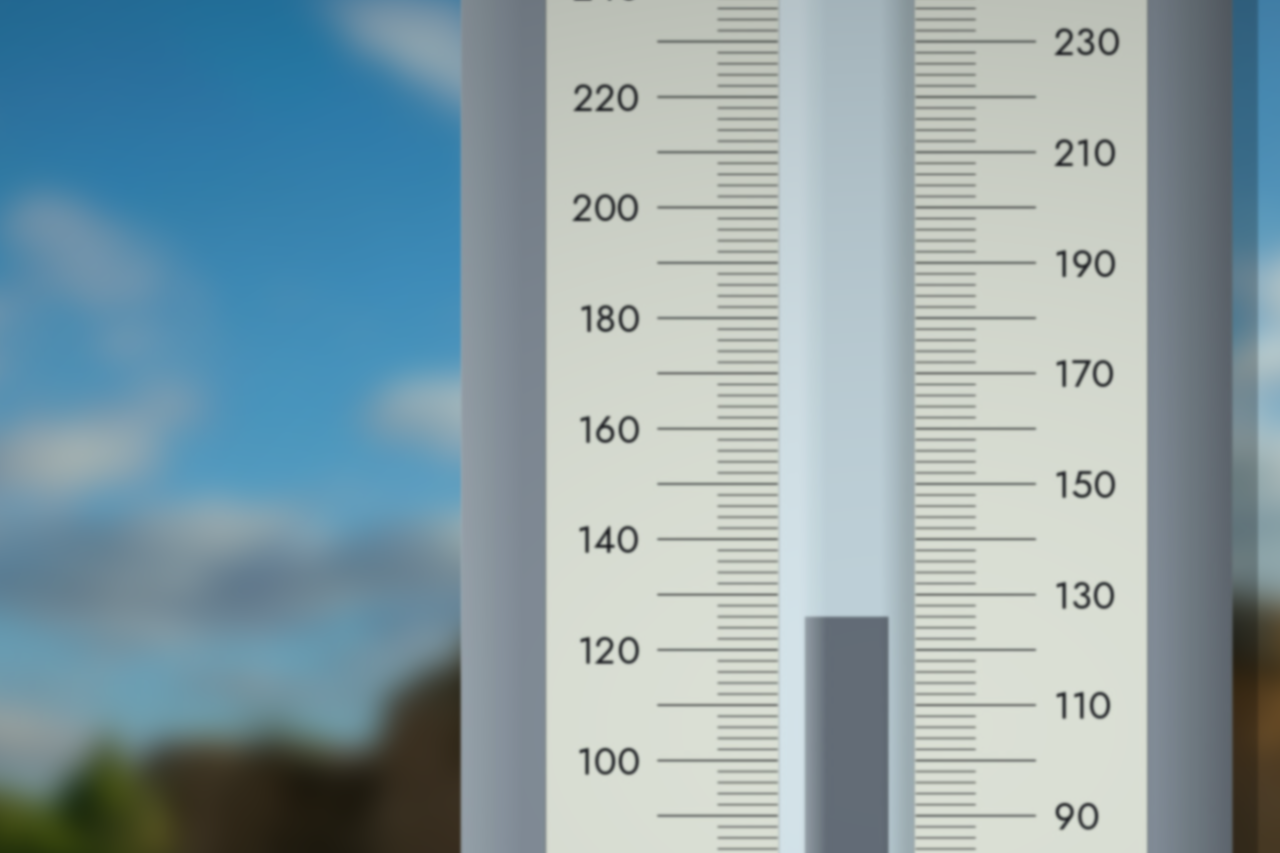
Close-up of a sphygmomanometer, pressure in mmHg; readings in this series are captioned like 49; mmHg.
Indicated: 126; mmHg
